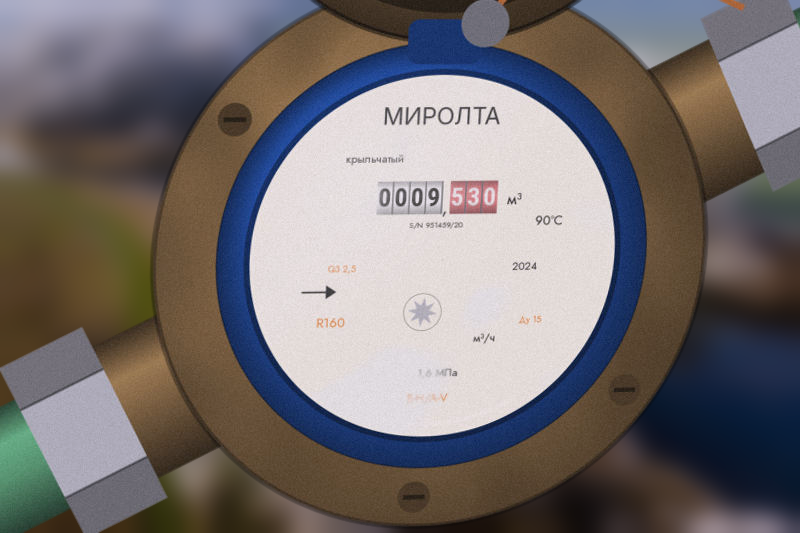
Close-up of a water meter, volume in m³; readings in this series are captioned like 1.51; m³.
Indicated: 9.530; m³
